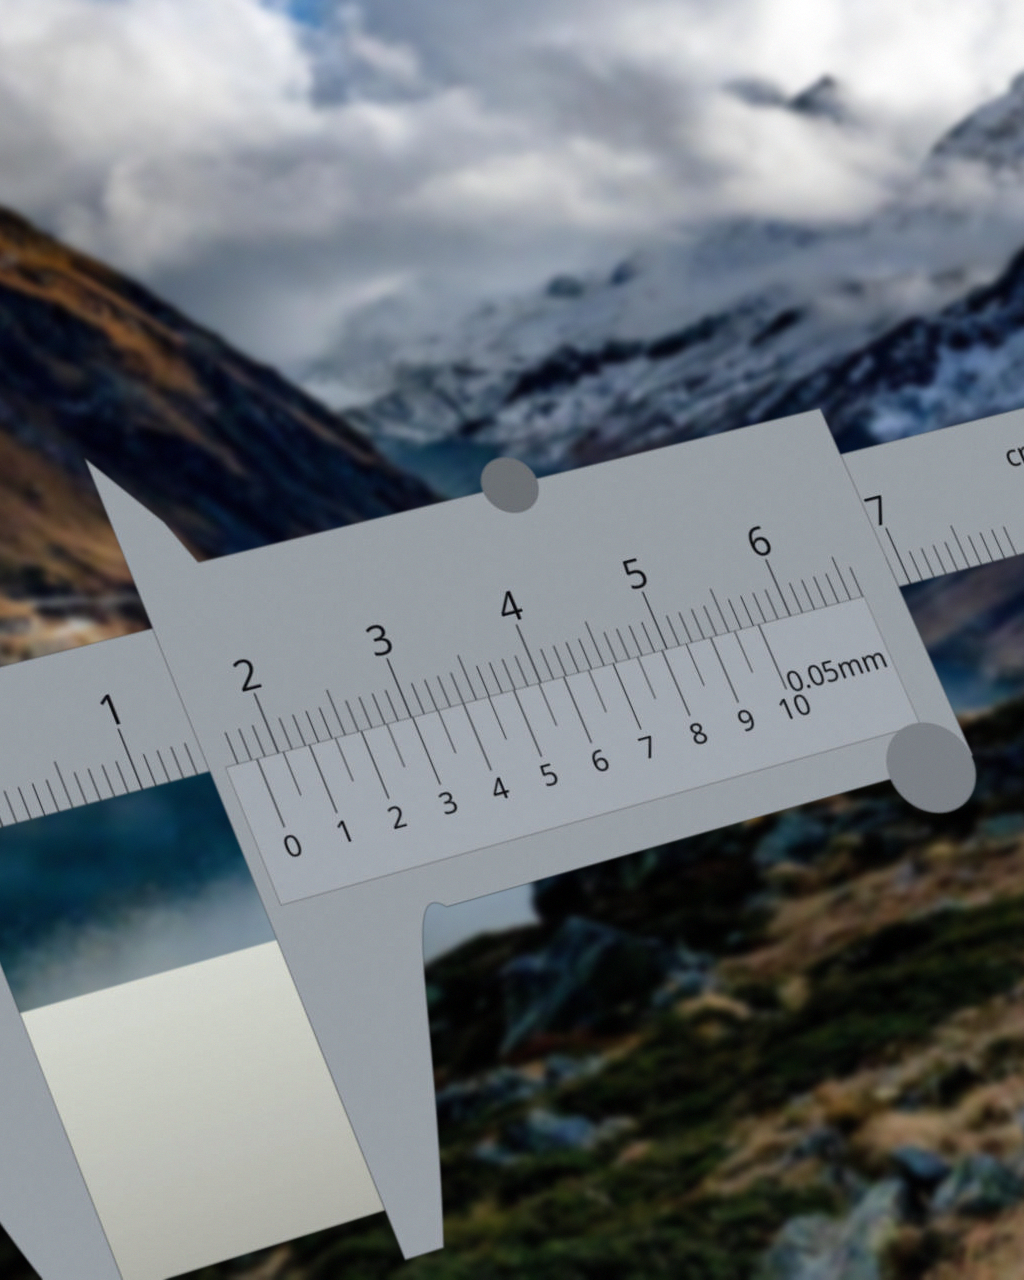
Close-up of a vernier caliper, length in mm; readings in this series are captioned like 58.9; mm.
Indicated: 18.4; mm
